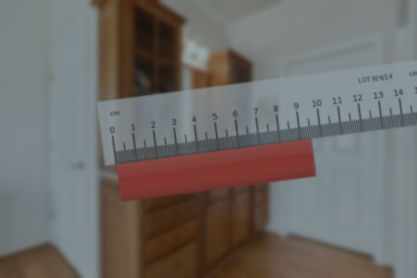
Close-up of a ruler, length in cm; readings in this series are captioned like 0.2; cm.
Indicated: 9.5; cm
